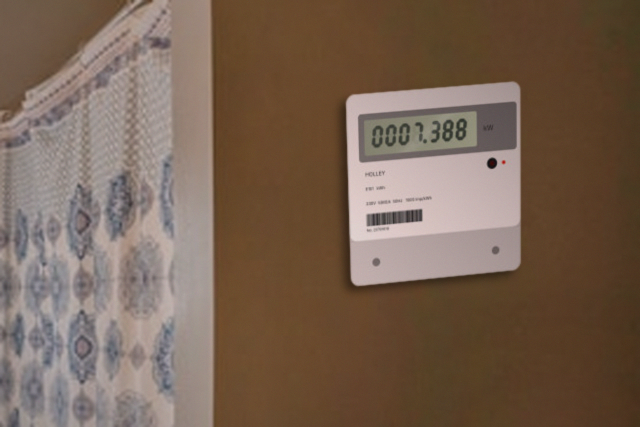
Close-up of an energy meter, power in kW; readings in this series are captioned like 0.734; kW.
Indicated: 7.388; kW
